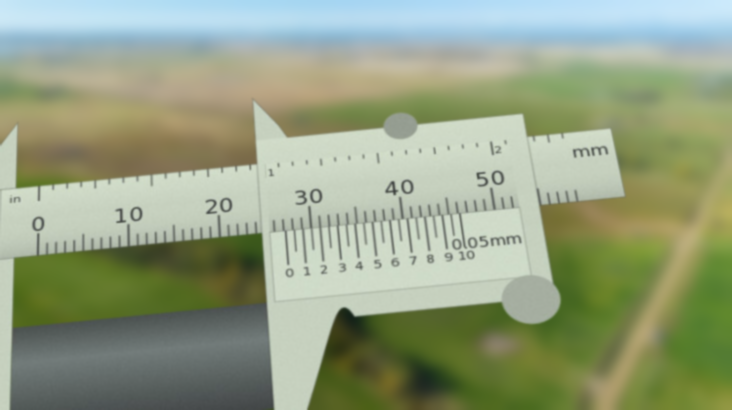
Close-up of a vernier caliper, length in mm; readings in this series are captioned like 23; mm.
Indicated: 27.2; mm
